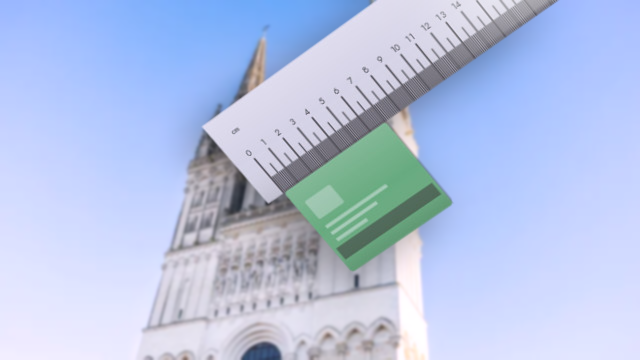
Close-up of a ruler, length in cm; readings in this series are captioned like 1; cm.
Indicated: 7; cm
